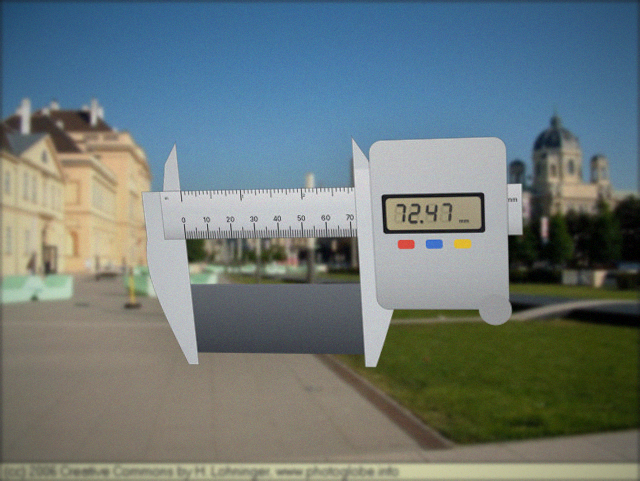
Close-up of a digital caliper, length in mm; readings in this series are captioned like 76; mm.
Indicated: 72.47; mm
